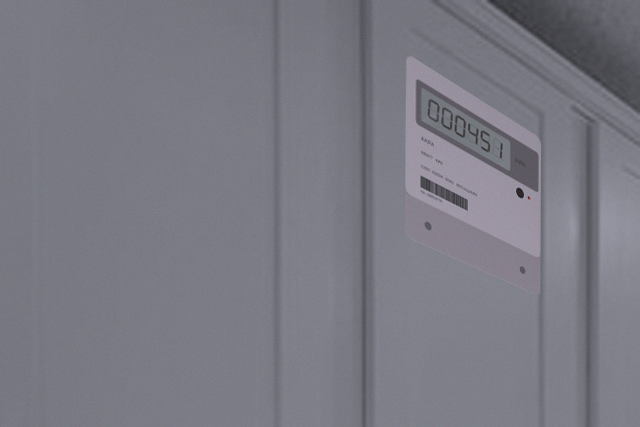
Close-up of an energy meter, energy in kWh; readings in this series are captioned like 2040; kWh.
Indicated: 451; kWh
